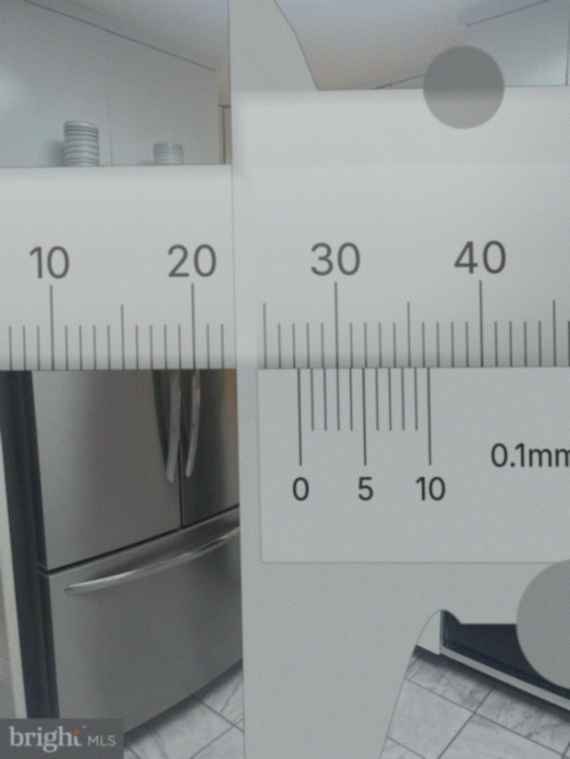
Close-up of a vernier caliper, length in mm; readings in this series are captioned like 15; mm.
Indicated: 27.3; mm
